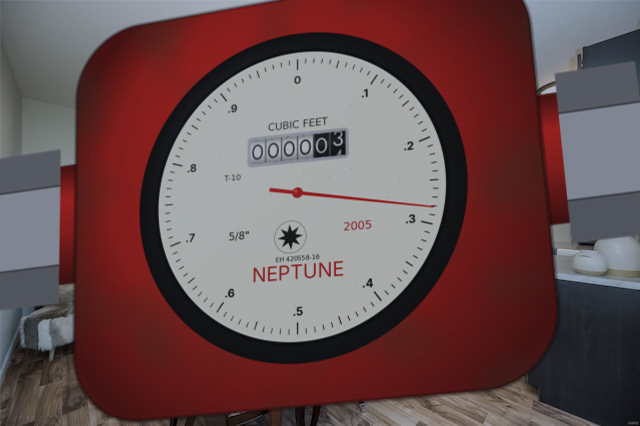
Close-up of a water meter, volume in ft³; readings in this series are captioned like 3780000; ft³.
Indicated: 3.28; ft³
